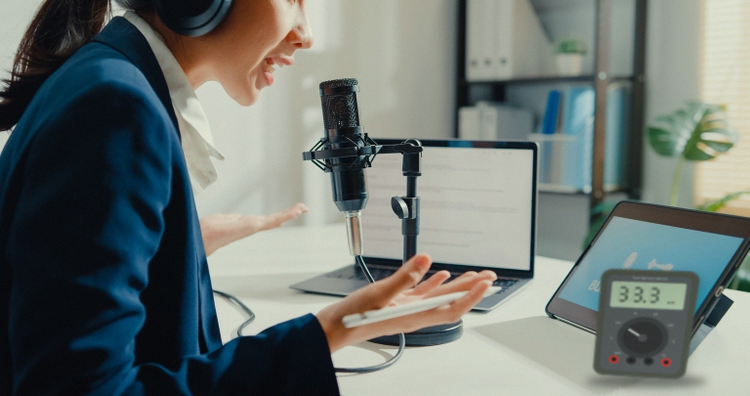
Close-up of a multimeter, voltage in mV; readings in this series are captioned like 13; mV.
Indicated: 33.3; mV
